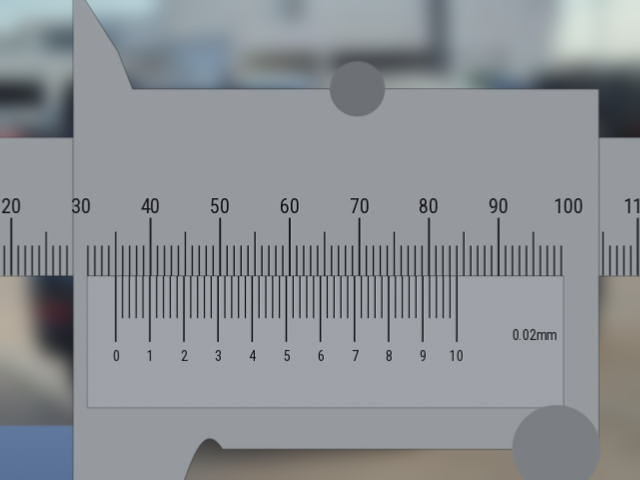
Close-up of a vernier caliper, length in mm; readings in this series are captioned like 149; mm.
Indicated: 35.0; mm
